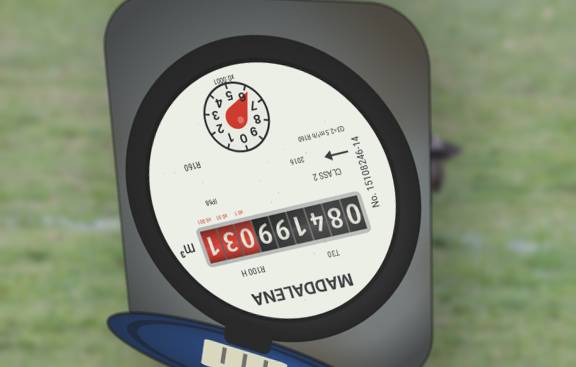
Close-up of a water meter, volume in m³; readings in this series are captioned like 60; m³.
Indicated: 84199.0316; m³
